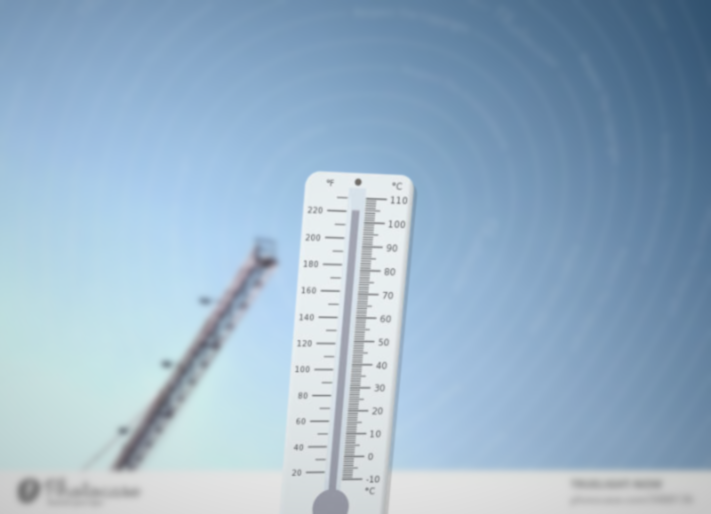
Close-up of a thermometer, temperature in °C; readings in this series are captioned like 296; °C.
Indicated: 105; °C
